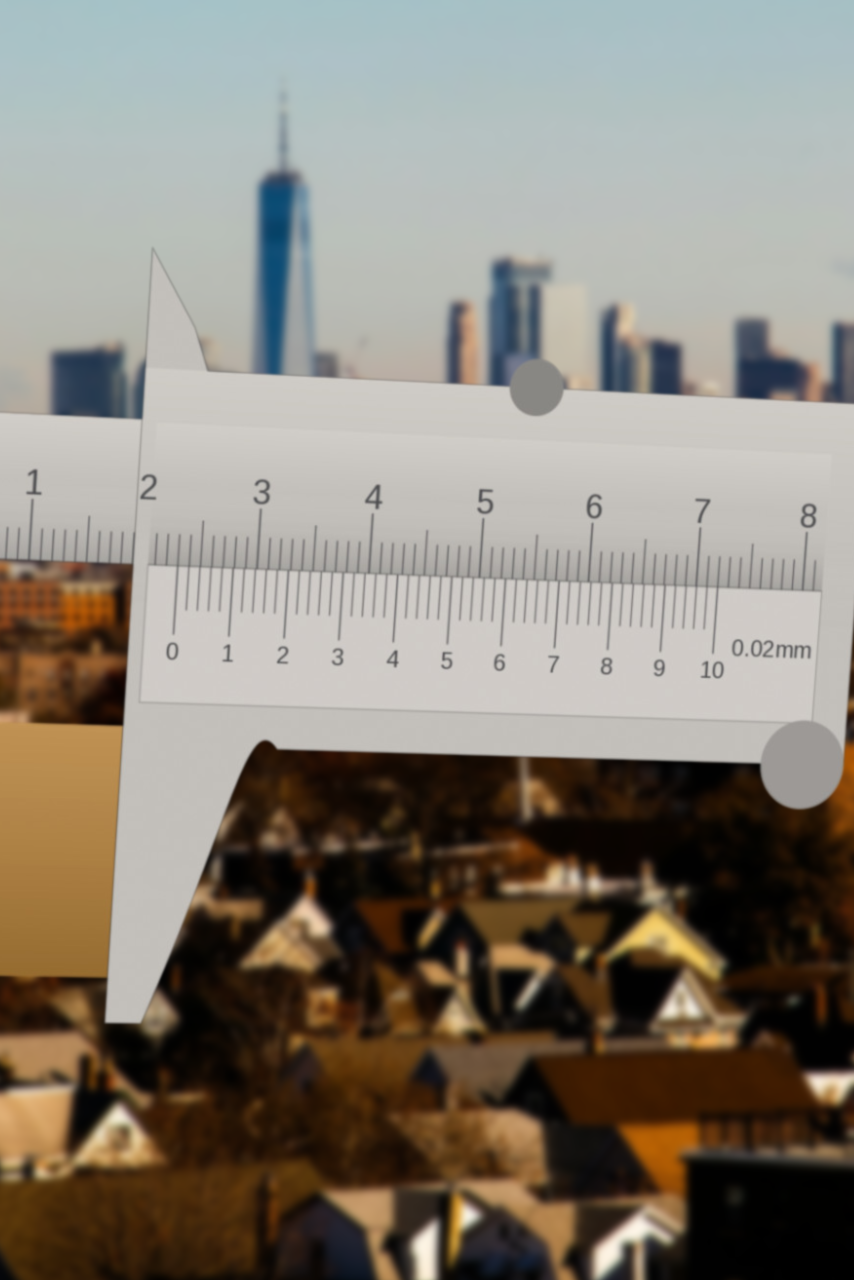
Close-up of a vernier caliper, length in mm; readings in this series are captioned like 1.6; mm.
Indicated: 23.0; mm
